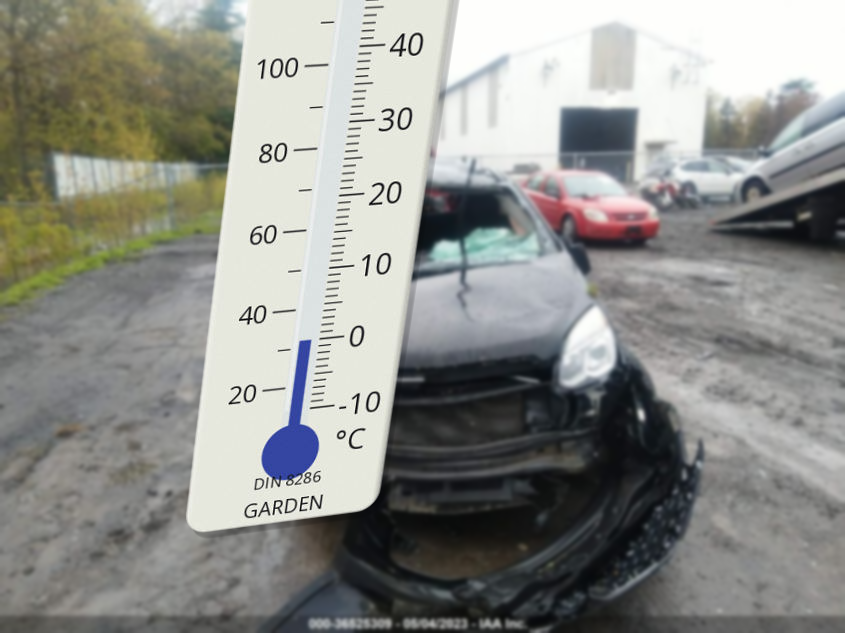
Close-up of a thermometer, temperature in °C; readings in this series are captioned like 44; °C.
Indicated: 0; °C
